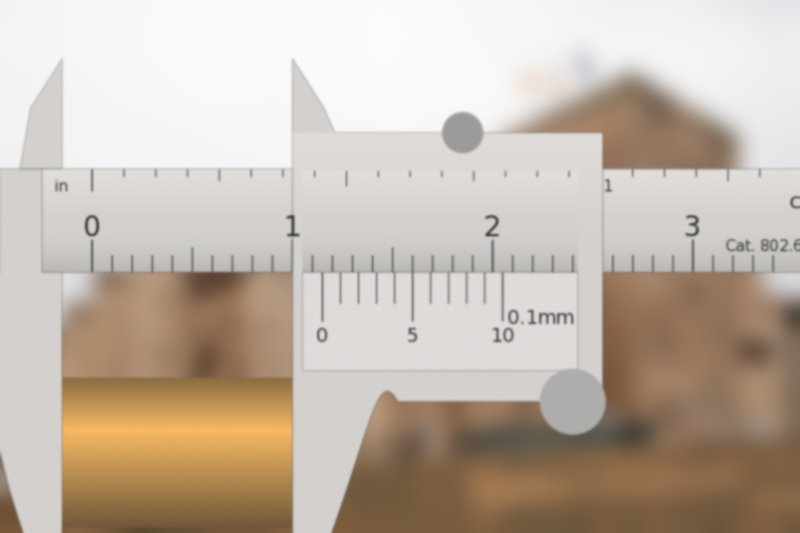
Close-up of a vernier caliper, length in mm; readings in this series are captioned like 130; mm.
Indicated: 11.5; mm
